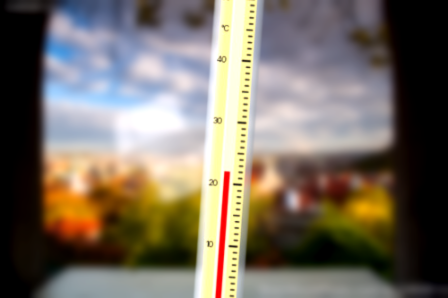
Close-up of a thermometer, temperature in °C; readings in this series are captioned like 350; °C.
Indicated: 22; °C
